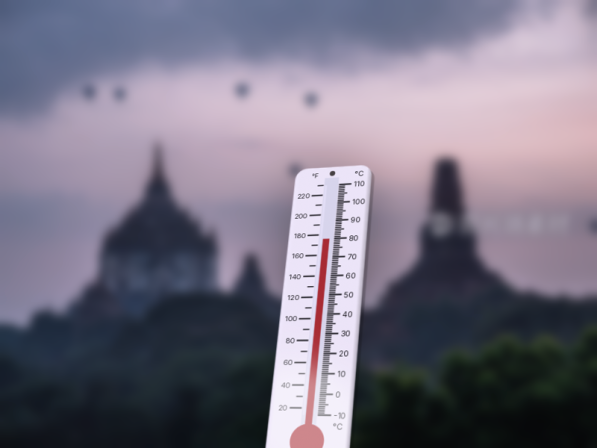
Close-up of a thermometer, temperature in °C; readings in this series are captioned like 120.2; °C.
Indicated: 80; °C
